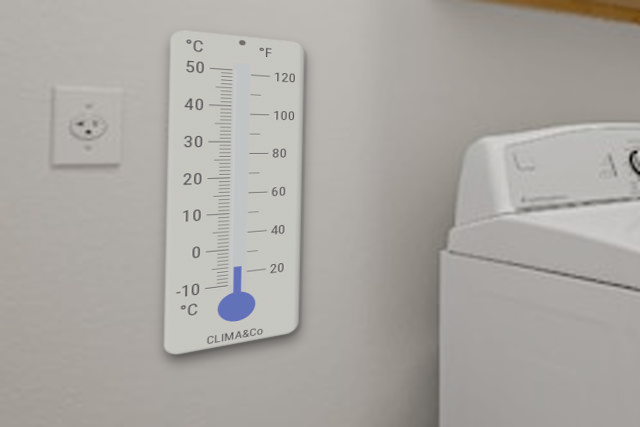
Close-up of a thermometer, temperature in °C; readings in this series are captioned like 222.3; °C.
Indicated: -5; °C
